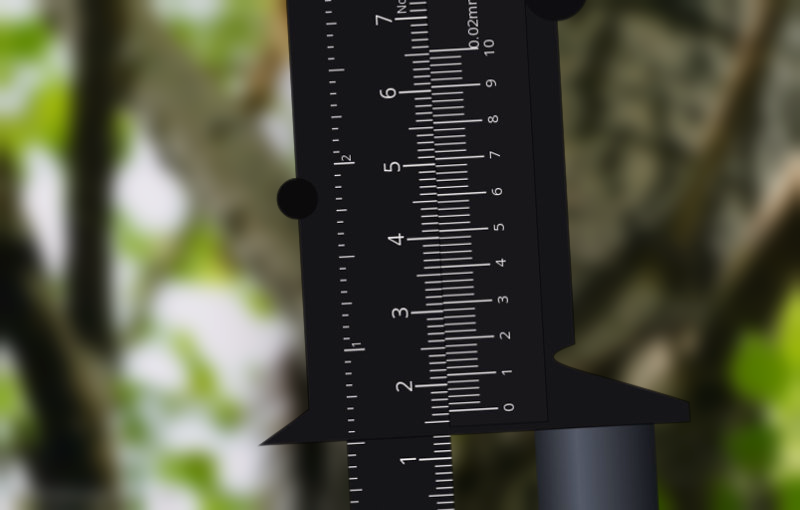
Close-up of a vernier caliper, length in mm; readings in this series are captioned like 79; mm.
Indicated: 16.4; mm
